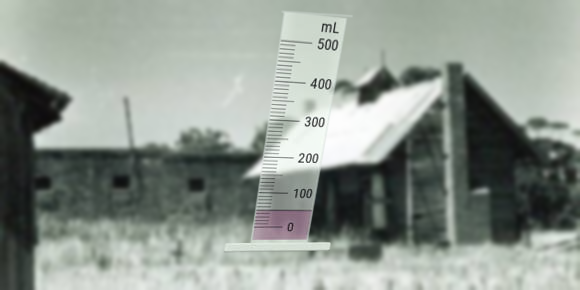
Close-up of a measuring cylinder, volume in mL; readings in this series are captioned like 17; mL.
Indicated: 50; mL
